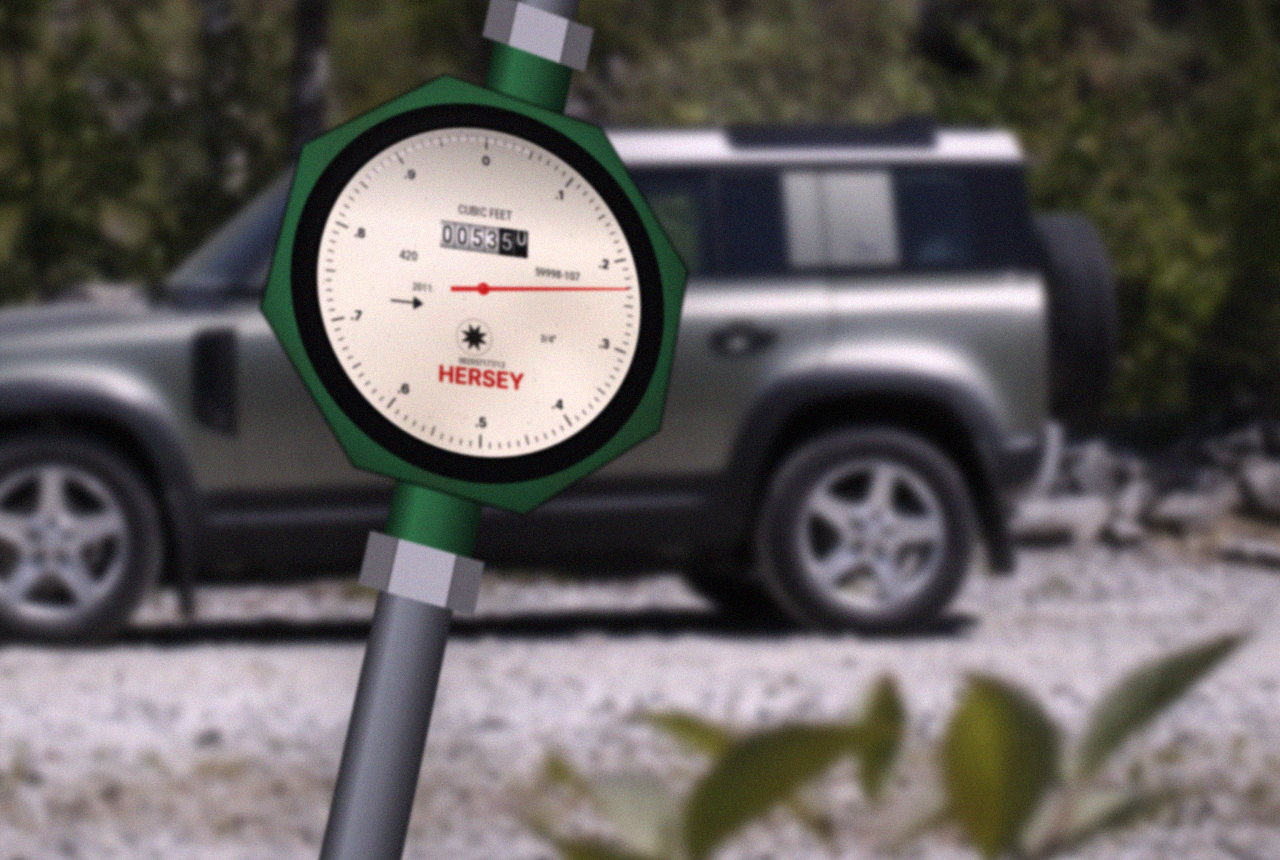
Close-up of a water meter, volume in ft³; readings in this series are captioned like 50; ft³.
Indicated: 5350.23; ft³
